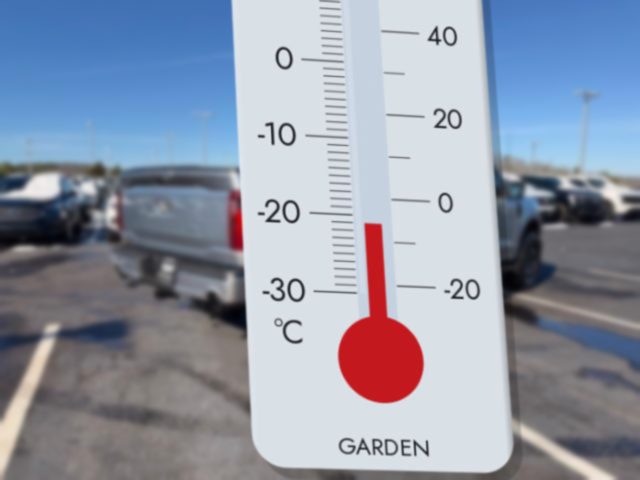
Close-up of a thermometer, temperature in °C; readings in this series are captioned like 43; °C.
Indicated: -21; °C
